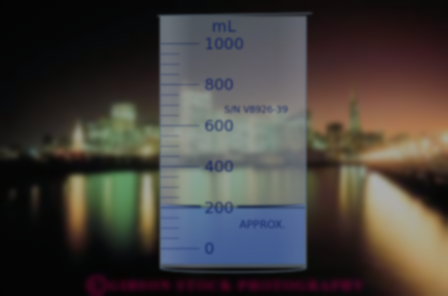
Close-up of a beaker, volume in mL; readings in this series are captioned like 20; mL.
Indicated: 200; mL
